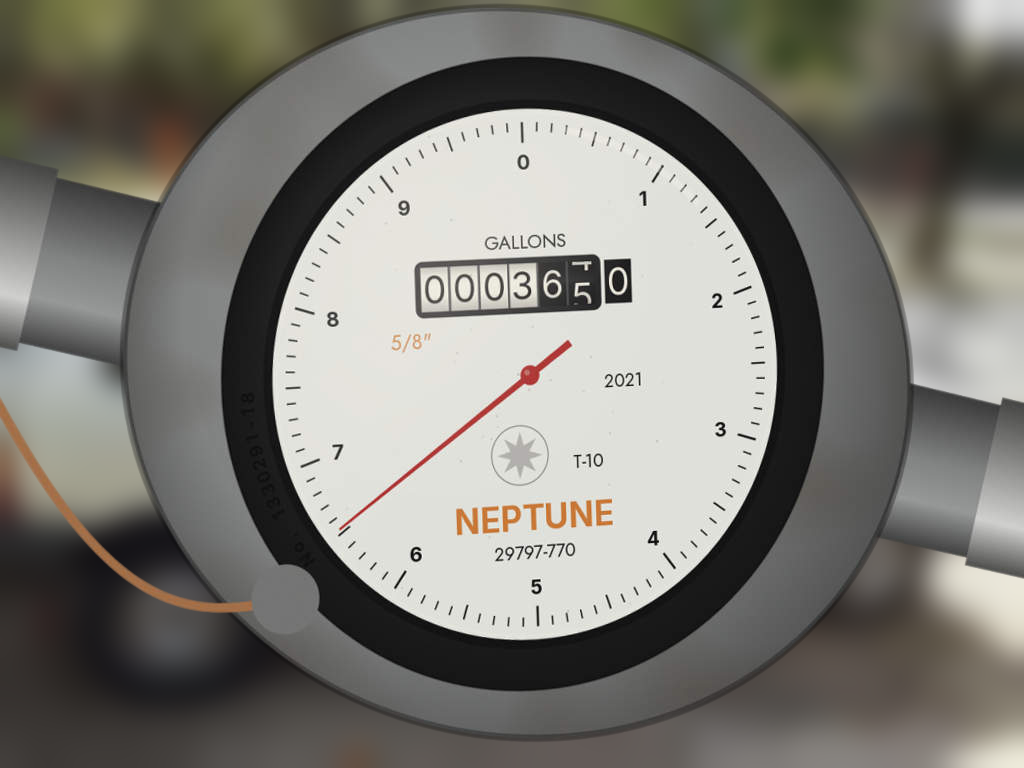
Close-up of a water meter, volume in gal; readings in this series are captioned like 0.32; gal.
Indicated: 3646.5; gal
